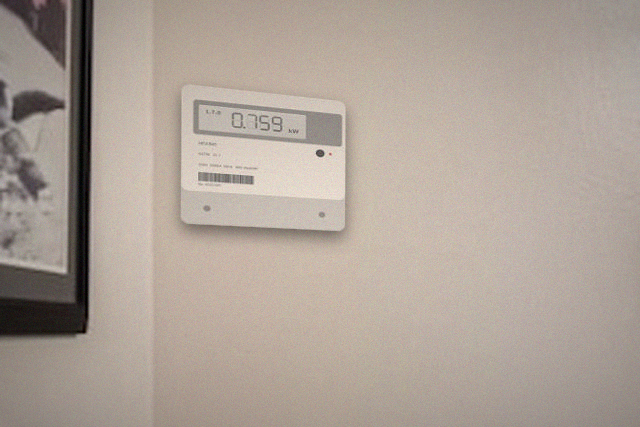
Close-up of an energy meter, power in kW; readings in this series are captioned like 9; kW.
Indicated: 0.759; kW
